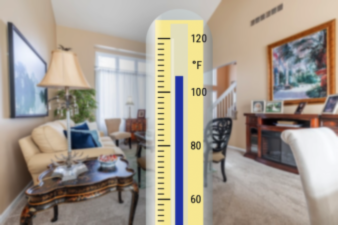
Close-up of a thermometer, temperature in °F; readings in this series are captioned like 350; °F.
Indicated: 106; °F
